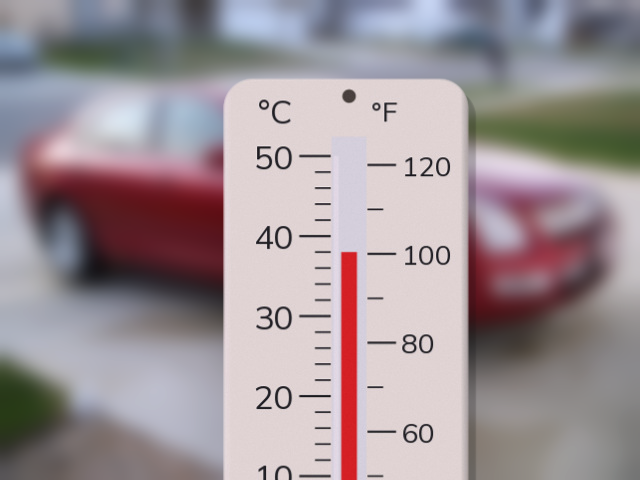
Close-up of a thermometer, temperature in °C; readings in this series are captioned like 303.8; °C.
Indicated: 38; °C
